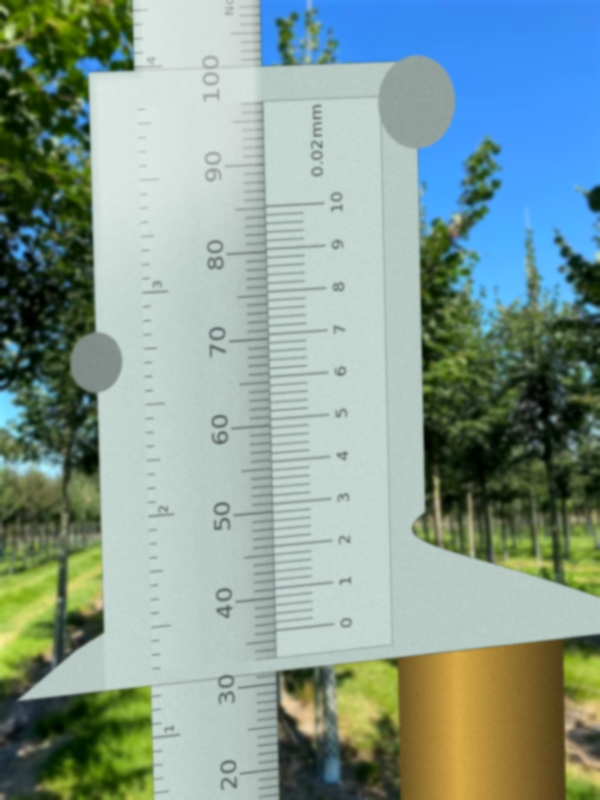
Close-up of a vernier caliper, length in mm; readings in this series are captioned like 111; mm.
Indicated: 36.2; mm
